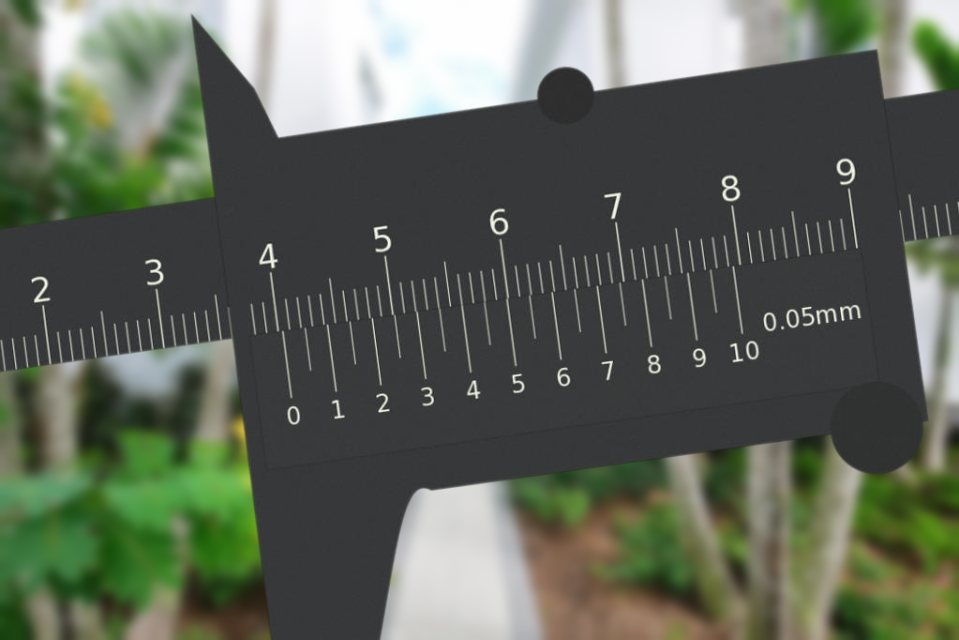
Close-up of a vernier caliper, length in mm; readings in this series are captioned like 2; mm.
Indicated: 40.4; mm
